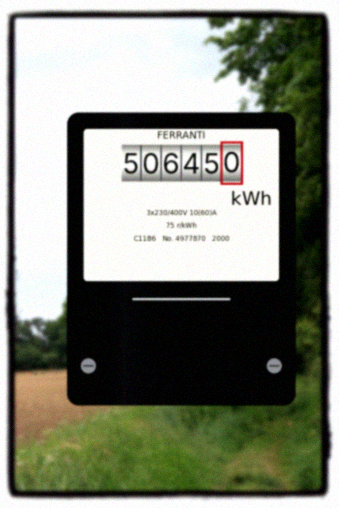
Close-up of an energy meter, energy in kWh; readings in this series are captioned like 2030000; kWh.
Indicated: 50645.0; kWh
